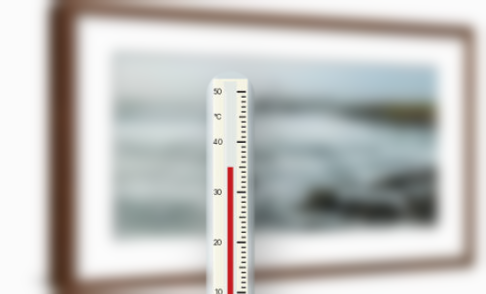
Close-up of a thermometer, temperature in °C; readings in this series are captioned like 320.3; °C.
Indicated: 35; °C
